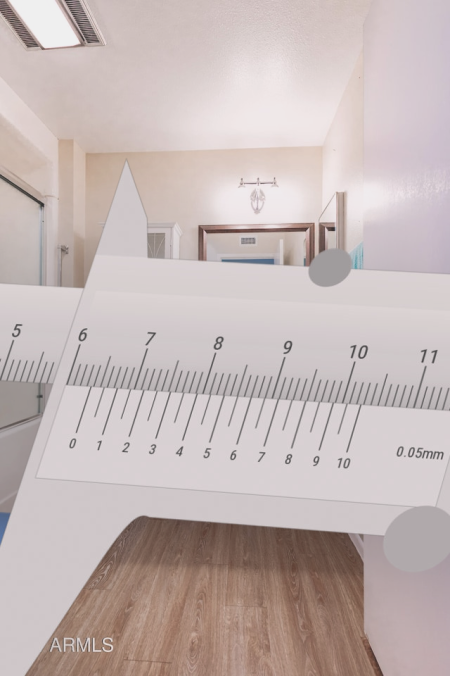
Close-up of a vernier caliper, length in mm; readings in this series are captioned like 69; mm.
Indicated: 63.6; mm
